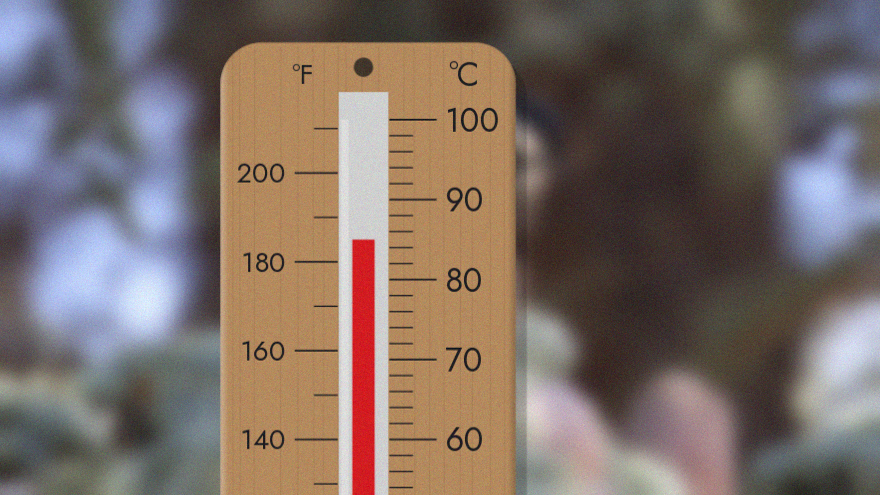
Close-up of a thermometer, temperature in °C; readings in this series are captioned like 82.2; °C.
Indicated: 85; °C
